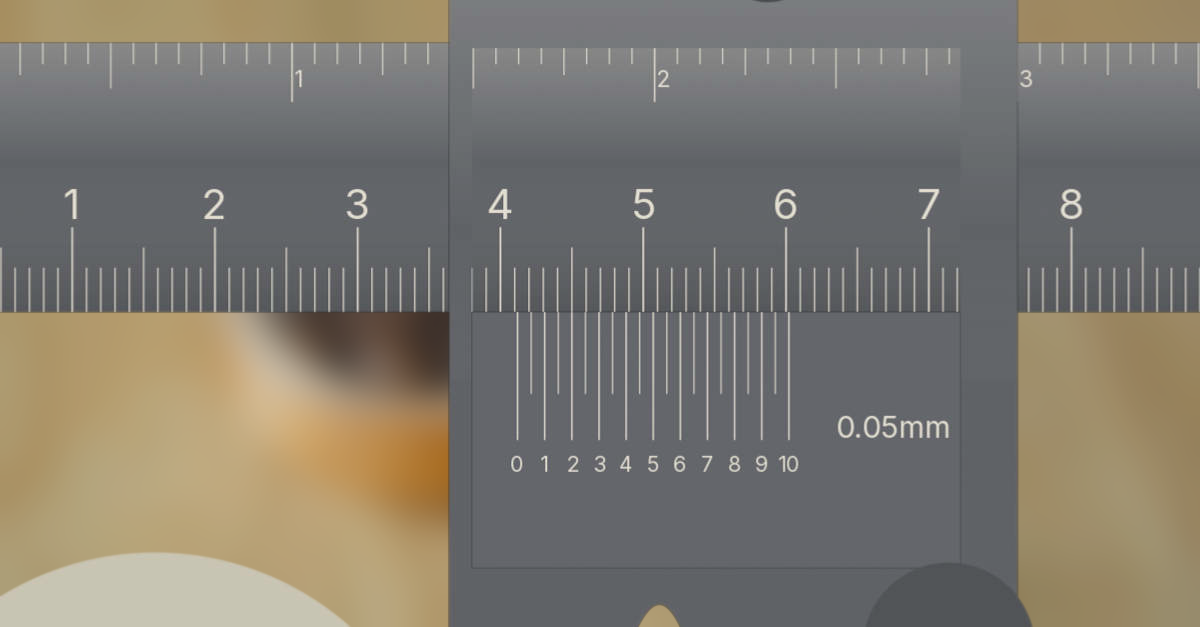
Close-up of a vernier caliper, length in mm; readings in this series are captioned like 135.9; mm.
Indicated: 41.2; mm
